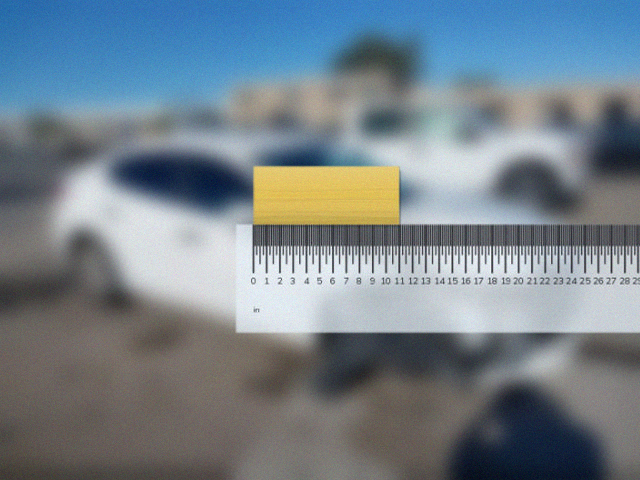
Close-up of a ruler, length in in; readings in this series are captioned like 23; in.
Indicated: 11; in
